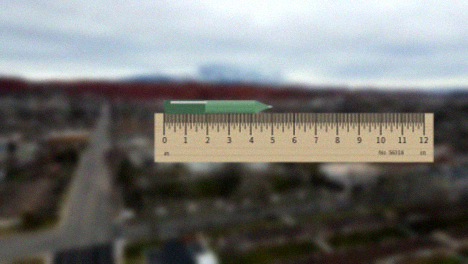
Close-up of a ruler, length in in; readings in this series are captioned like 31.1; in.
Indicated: 5; in
